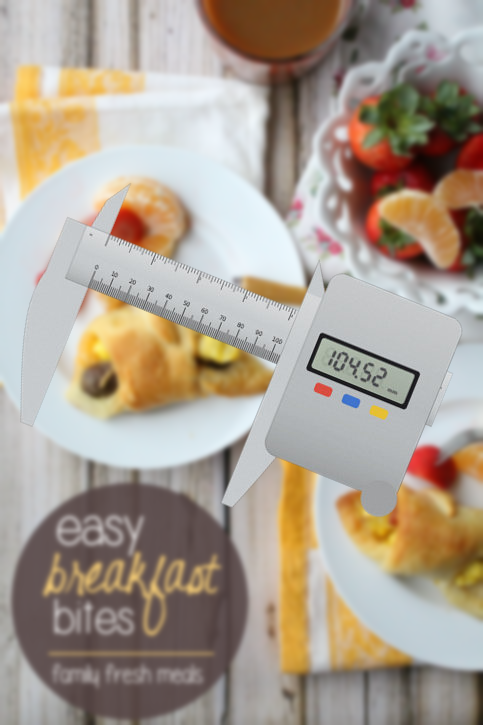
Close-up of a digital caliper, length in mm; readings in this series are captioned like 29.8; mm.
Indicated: 104.52; mm
